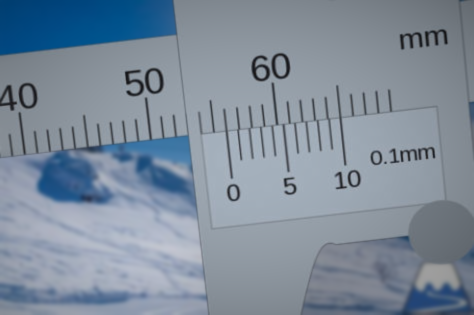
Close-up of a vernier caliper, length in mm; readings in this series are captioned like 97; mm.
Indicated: 56.0; mm
